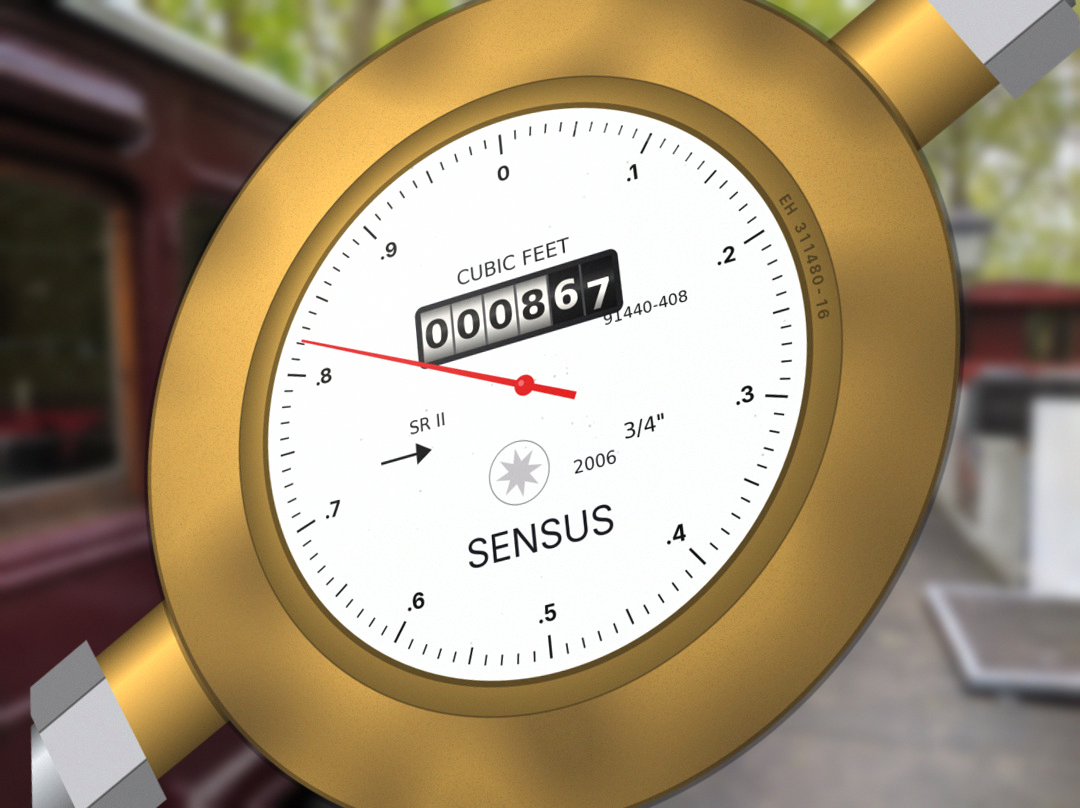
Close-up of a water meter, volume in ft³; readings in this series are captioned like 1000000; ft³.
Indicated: 866.82; ft³
